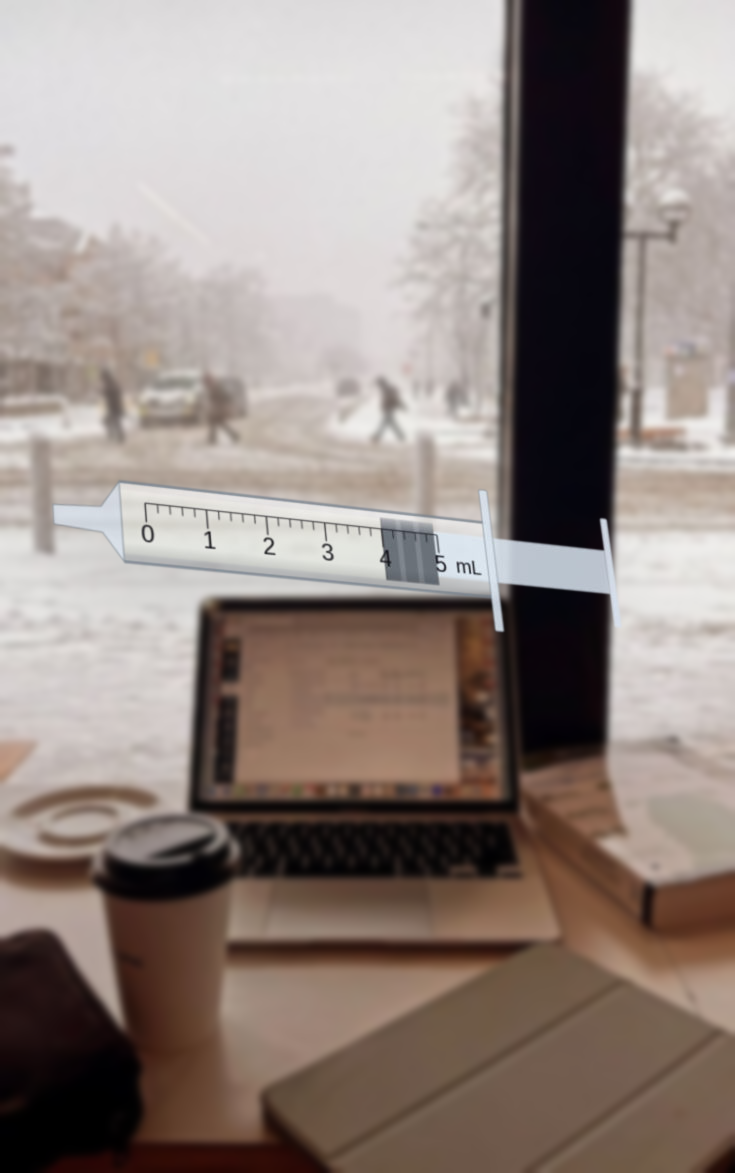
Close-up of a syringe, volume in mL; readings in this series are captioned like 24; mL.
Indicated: 4; mL
